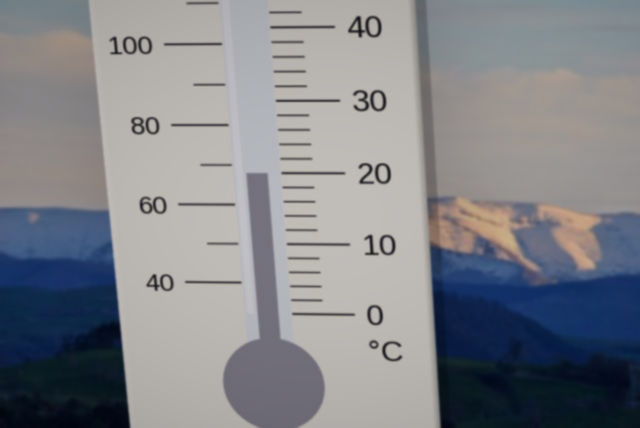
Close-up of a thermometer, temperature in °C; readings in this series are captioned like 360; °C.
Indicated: 20; °C
